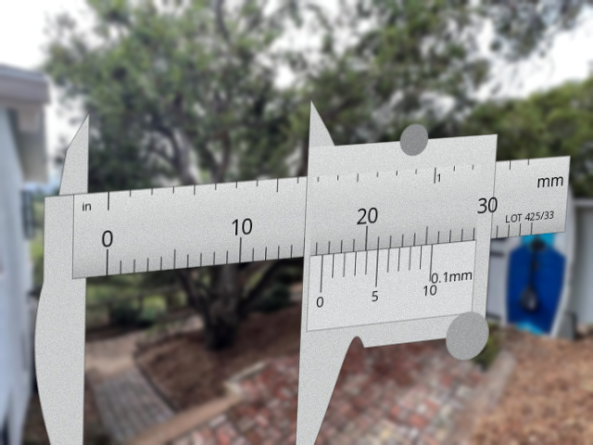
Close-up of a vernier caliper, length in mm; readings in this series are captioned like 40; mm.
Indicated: 16.5; mm
